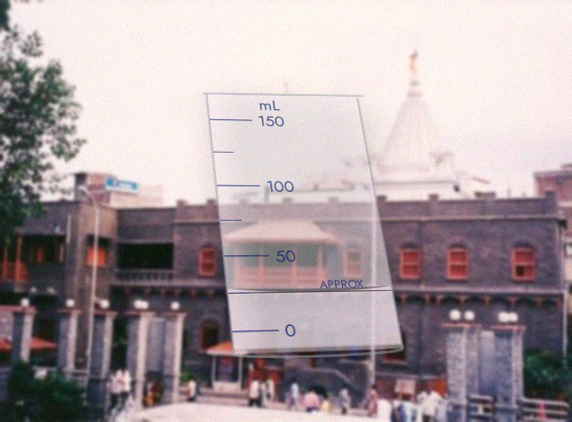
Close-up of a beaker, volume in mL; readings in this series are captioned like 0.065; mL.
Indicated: 25; mL
